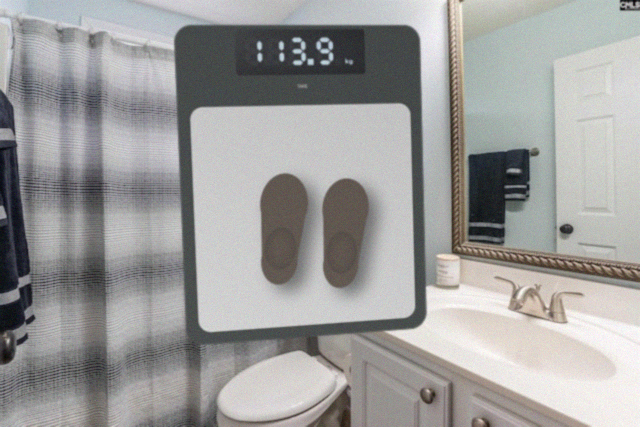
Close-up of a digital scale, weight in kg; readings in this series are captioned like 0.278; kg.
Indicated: 113.9; kg
